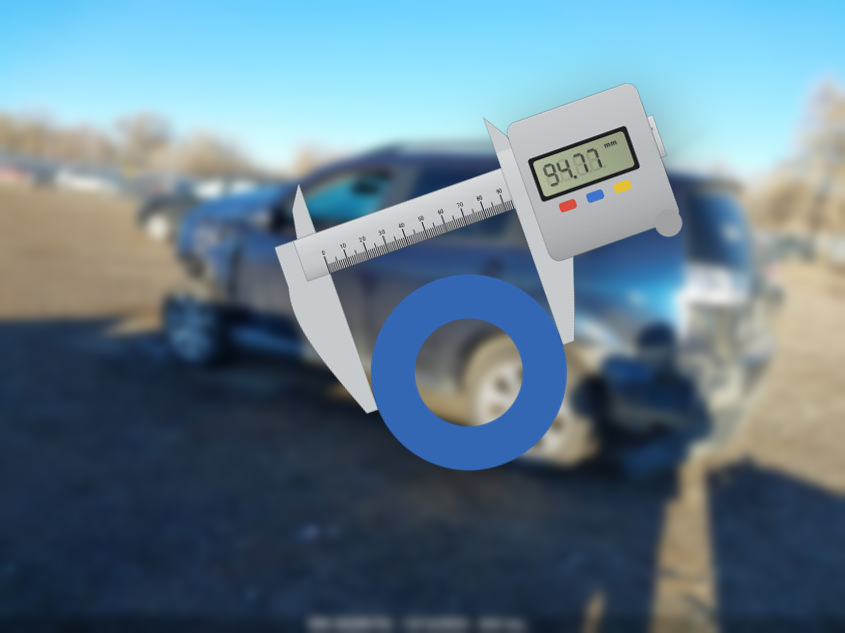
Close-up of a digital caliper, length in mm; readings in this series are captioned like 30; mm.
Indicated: 94.77; mm
